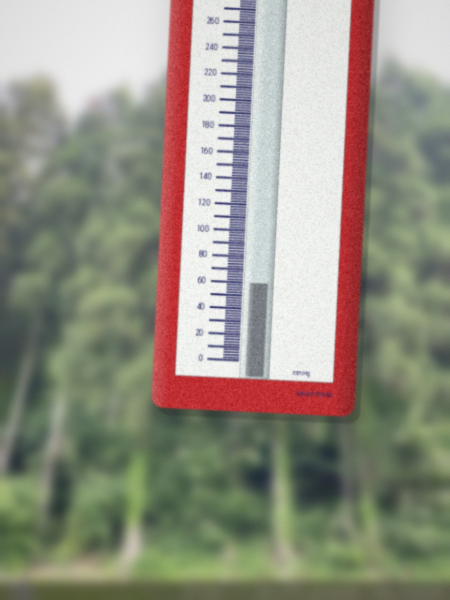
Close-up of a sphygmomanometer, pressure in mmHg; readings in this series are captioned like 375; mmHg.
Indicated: 60; mmHg
